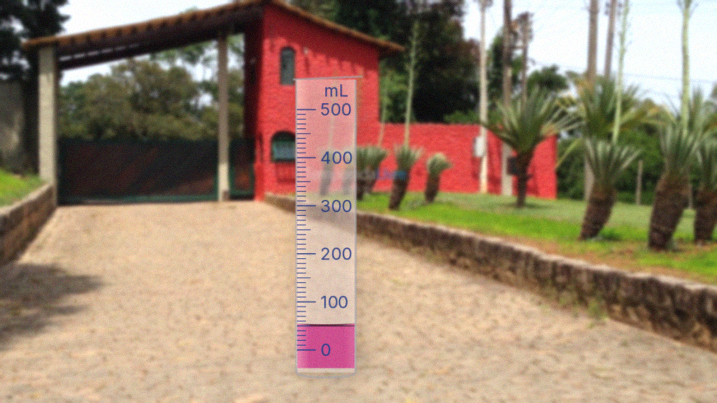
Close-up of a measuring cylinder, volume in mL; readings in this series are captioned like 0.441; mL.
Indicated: 50; mL
